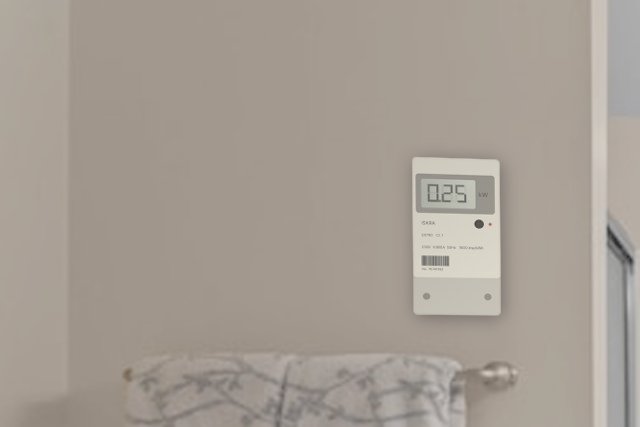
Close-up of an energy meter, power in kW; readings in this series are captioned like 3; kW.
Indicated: 0.25; kW
